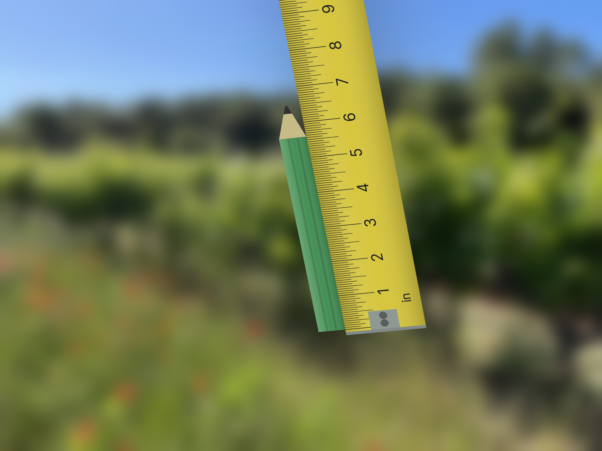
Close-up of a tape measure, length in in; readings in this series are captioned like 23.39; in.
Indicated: 6.5; in
